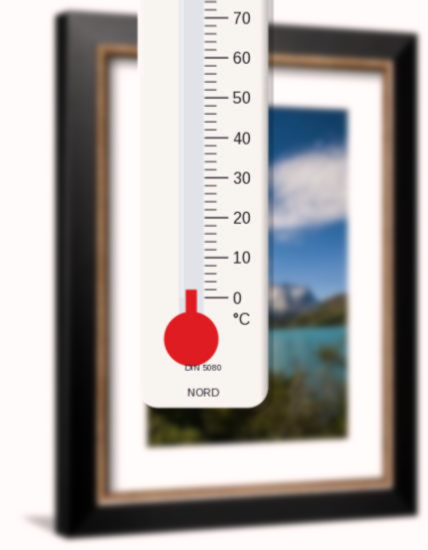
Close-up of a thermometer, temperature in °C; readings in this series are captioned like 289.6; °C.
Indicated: 2; °C
